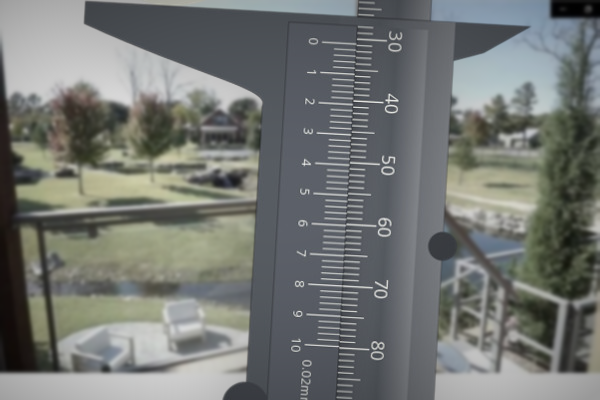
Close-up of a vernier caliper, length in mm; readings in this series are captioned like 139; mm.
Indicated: 30.8; mm
